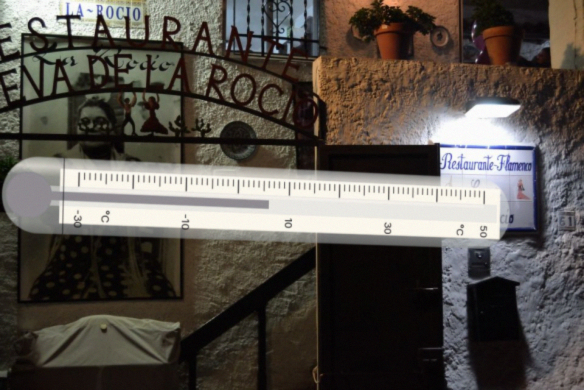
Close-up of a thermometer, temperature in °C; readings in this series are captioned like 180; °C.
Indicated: 6; °C
